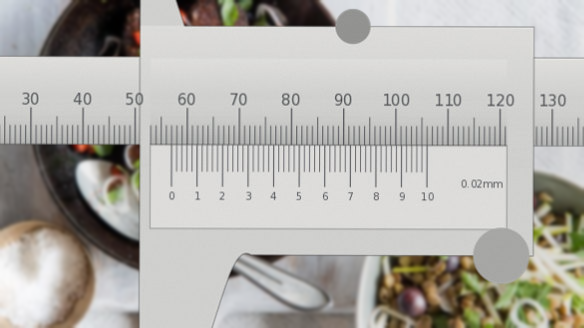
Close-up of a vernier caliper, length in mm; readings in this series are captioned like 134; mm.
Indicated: 57.0; mm
